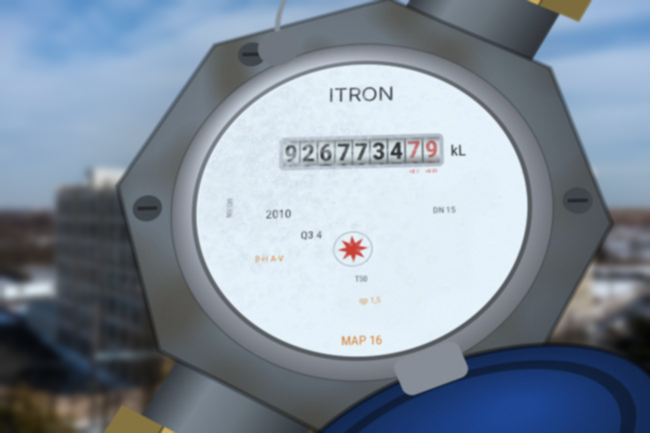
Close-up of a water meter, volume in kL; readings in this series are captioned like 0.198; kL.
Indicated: 9267734.79; kL
